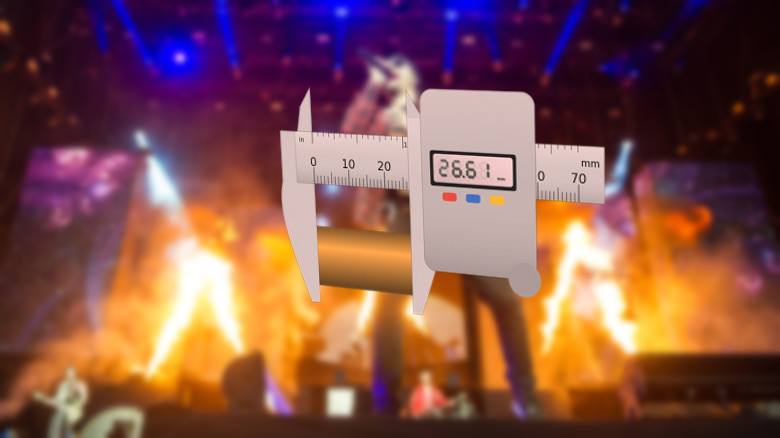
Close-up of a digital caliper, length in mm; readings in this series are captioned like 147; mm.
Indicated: 26.61; mm
